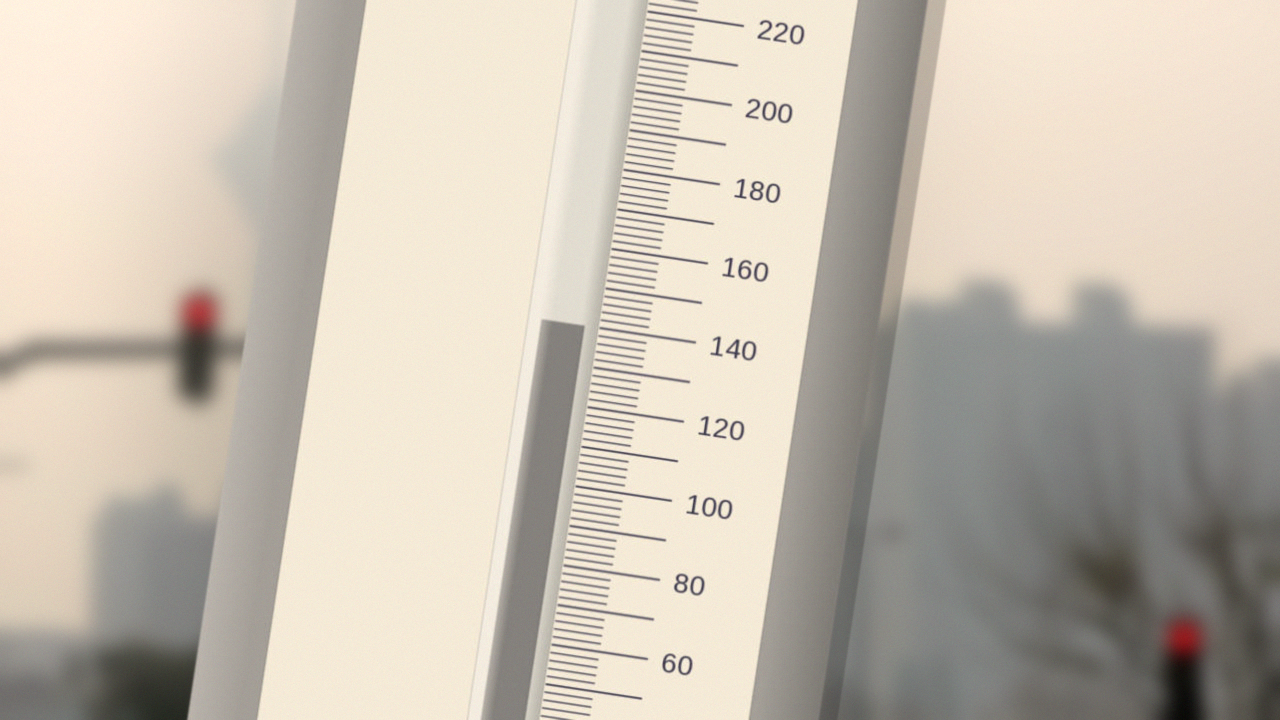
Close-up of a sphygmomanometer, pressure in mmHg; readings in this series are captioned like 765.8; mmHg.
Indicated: 140; mmHg
